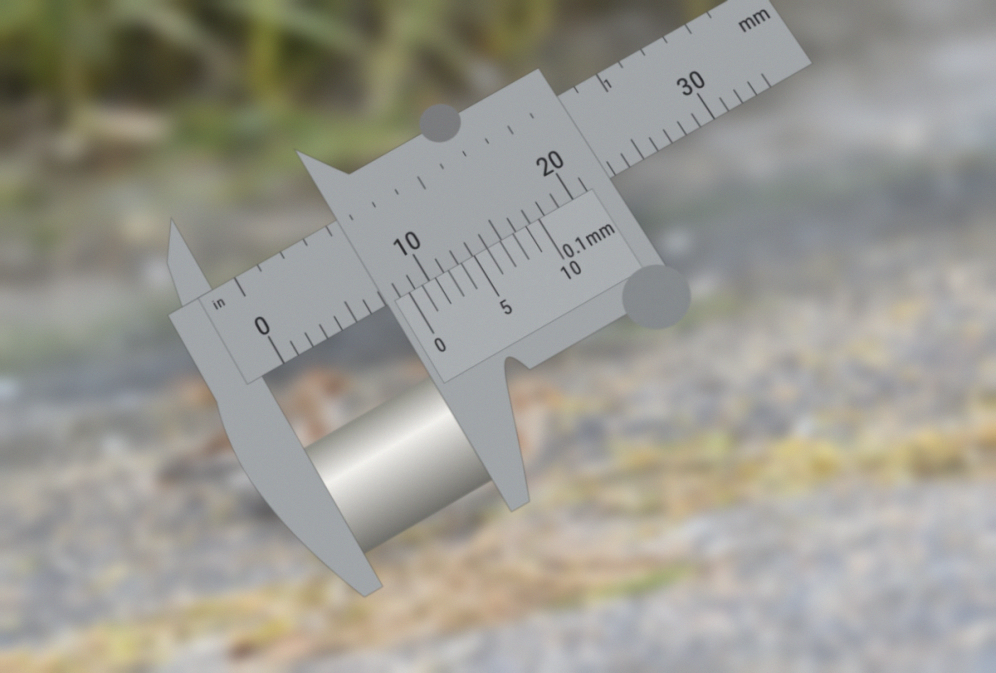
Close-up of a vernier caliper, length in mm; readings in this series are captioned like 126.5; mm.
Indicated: 8.6; mm
